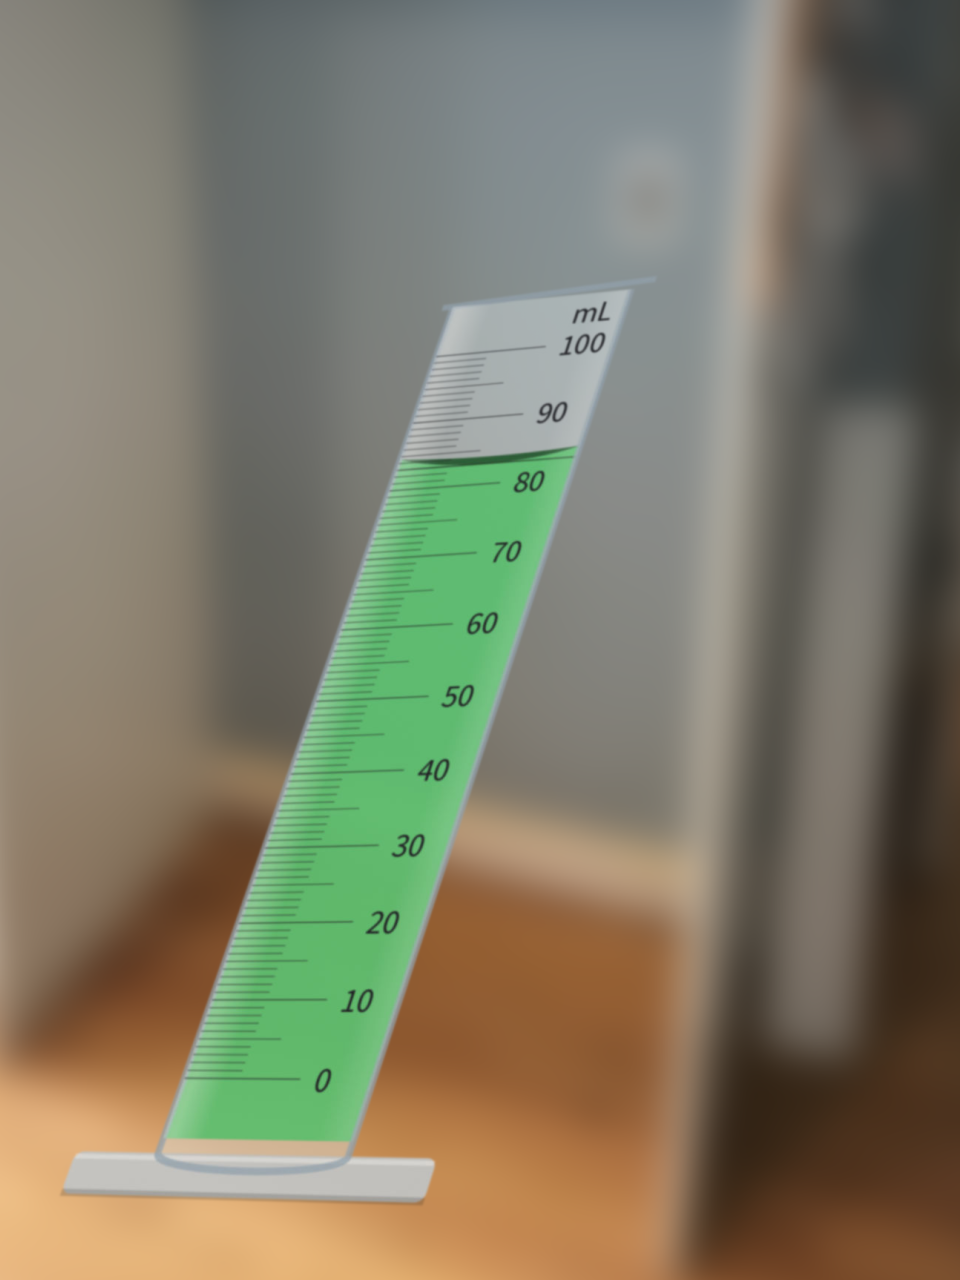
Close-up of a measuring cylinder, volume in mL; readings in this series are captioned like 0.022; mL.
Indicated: 83; mL
